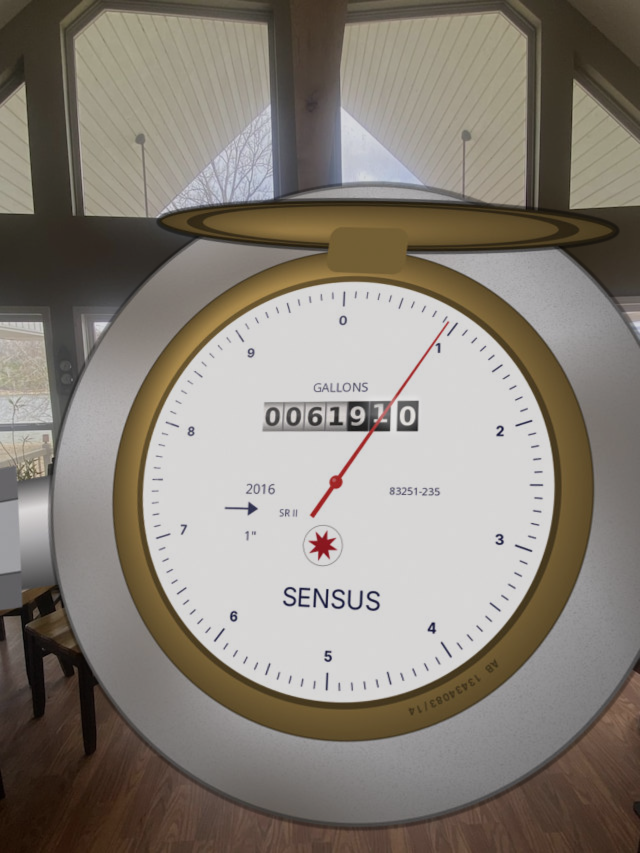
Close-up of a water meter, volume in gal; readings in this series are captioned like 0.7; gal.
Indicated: 61910.9; gal
